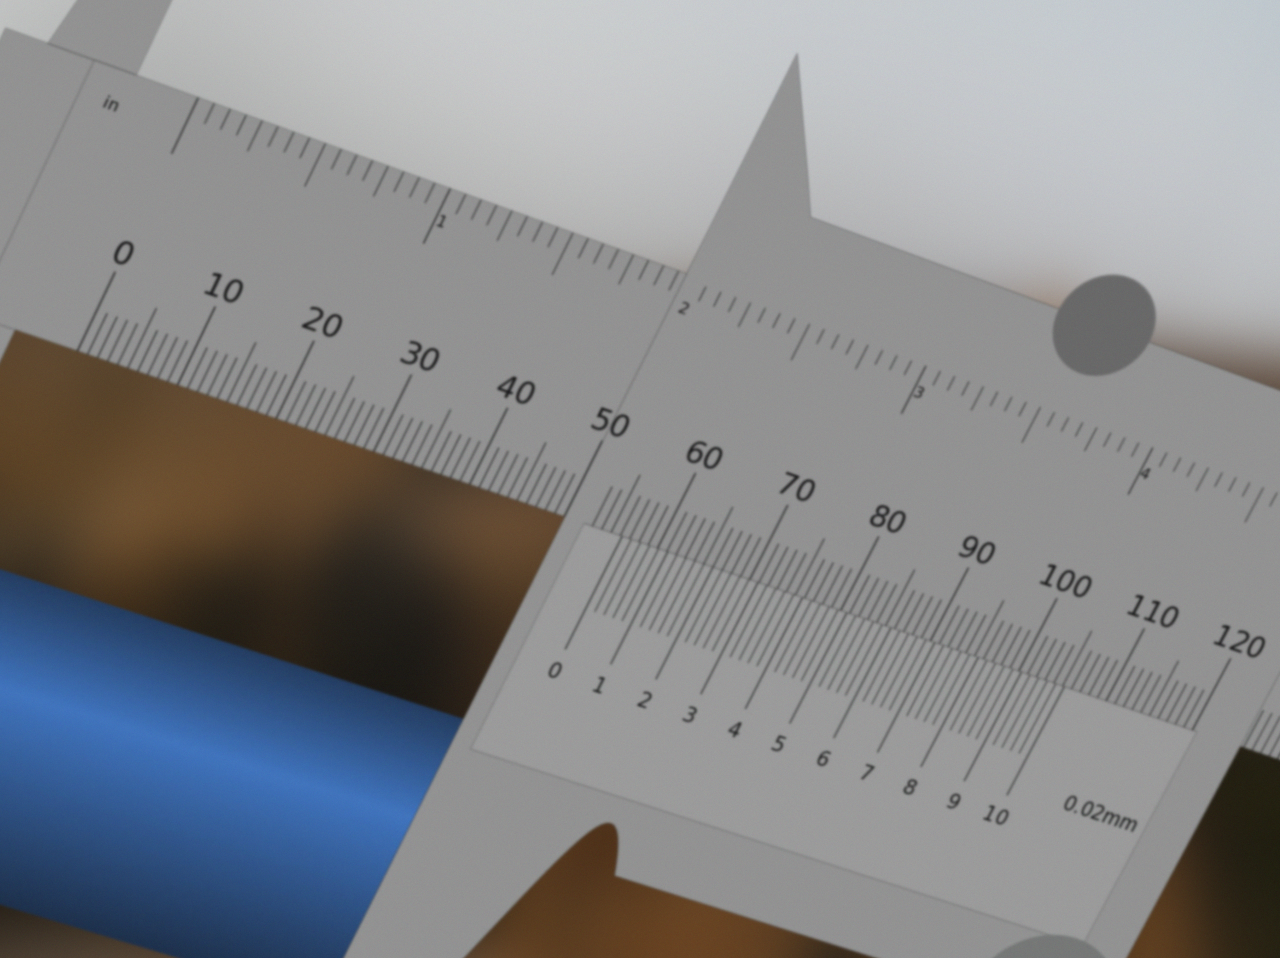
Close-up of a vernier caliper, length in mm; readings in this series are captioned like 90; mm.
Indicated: 56.2; mm
